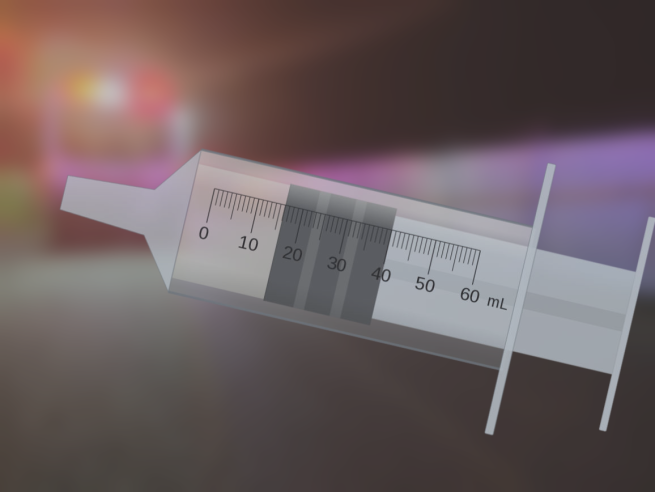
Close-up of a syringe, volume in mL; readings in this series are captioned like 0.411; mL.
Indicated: 16; mL
